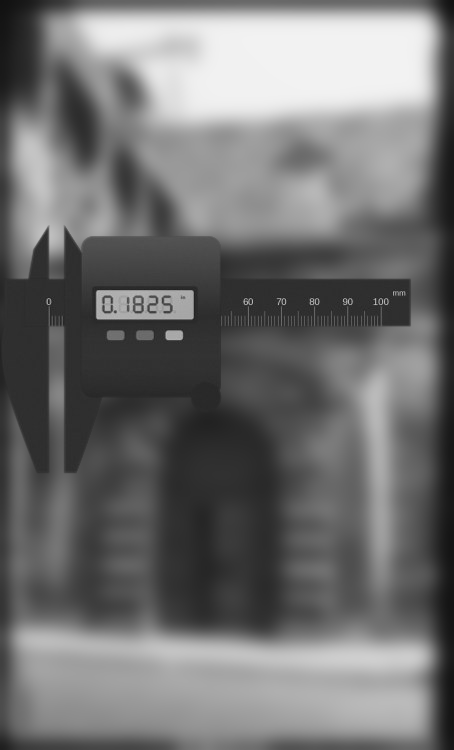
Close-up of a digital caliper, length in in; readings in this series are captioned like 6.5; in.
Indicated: 0.1825; in
